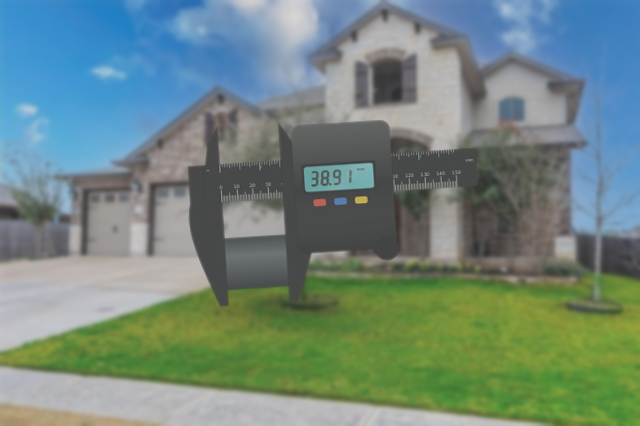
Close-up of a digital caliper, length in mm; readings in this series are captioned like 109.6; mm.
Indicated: 38.91; mm
